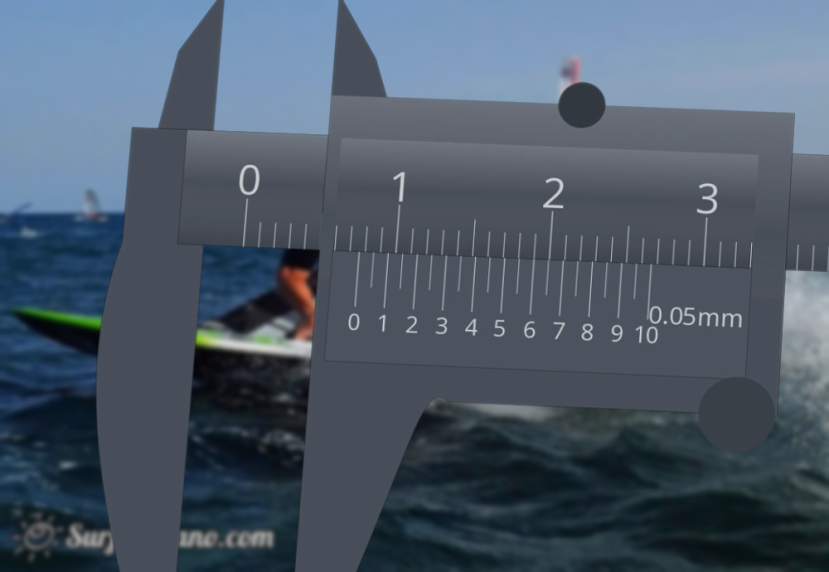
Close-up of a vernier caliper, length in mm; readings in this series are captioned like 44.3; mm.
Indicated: 7.6; mm
